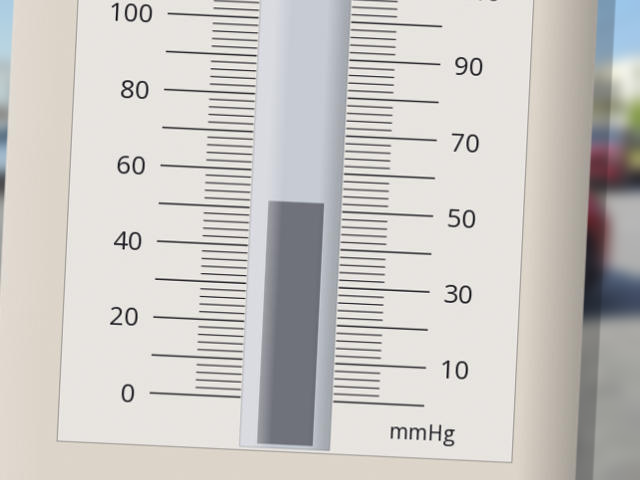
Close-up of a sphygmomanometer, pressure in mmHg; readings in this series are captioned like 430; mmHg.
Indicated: 52; mmHg
